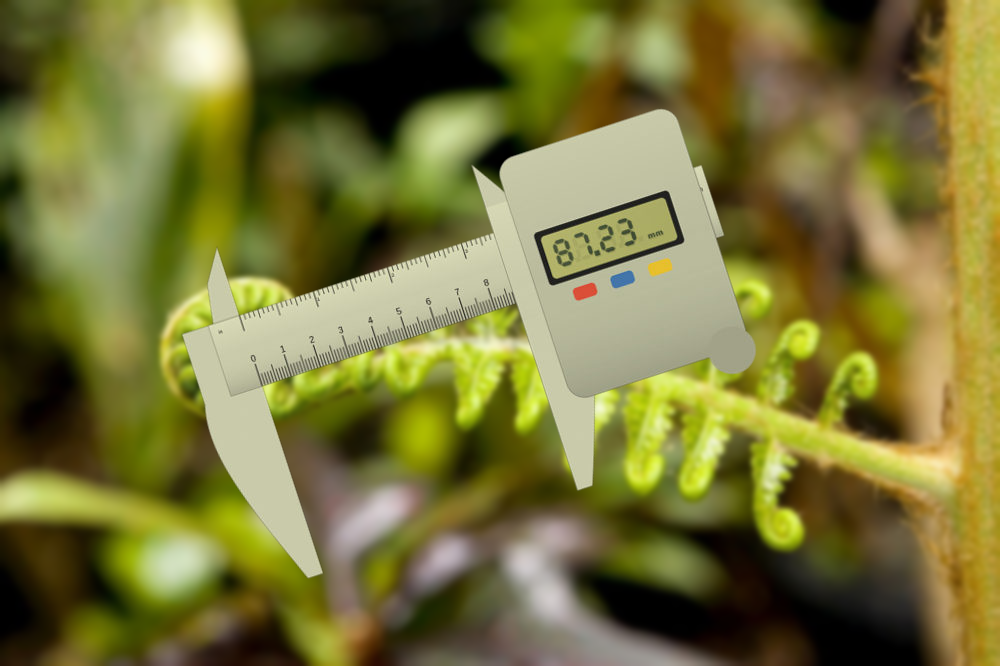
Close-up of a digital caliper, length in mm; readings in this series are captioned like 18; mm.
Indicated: 87.23; mm
